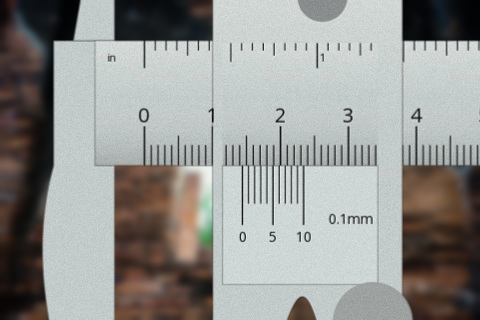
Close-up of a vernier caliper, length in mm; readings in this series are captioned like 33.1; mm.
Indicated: 14.4; mm
